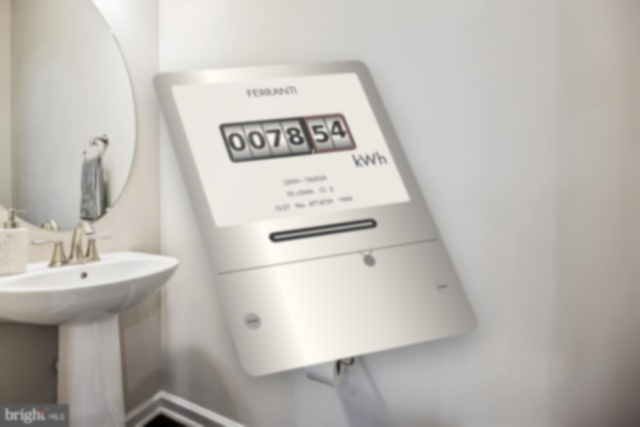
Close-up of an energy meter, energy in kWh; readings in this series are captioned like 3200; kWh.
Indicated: 78.54; kWh
